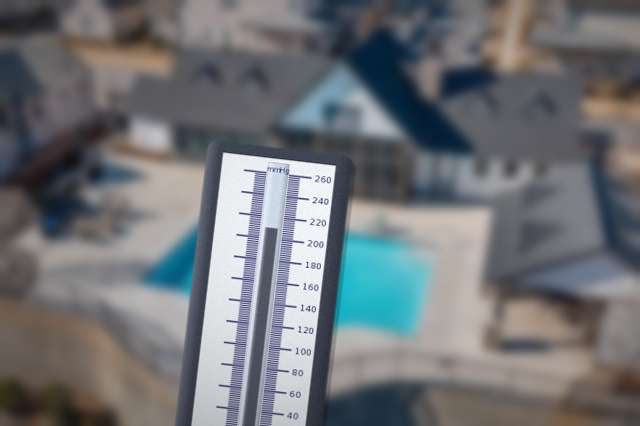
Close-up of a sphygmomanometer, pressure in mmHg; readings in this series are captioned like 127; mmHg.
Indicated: 210; mmHg
